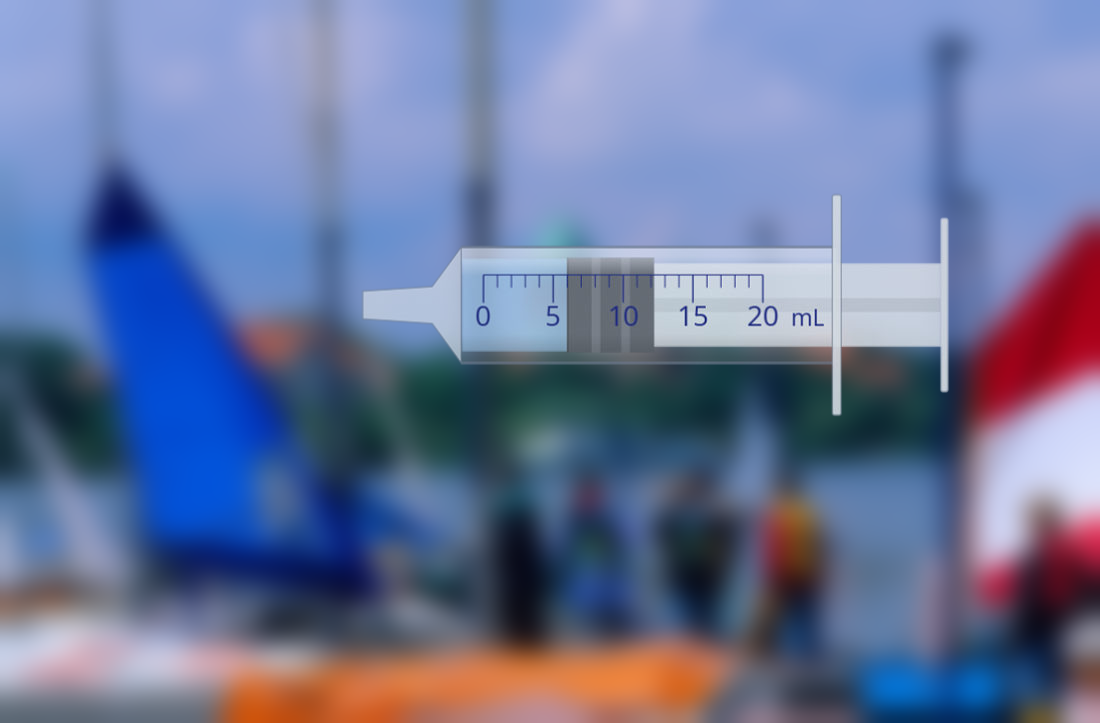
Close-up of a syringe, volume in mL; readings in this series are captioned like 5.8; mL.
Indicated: 6; mL
